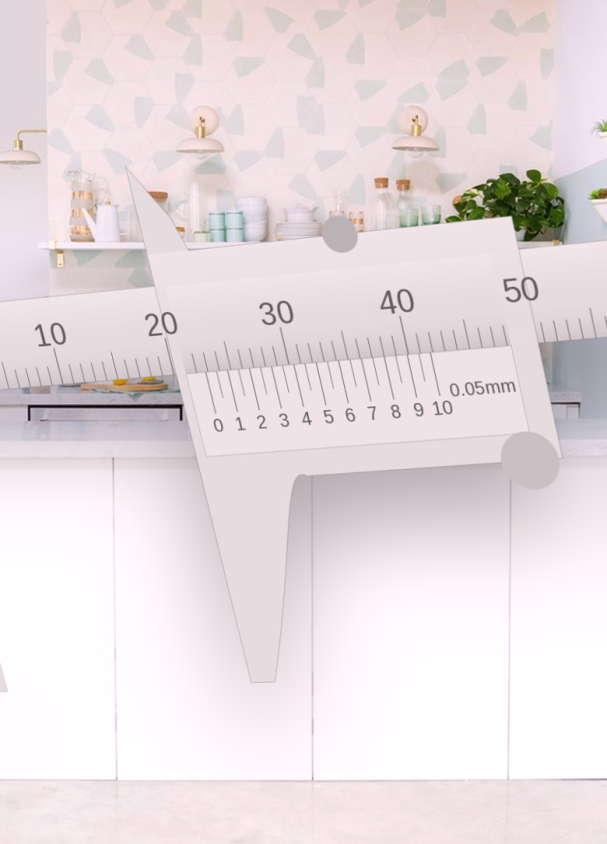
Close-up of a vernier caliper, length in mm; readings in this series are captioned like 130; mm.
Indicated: 22.8; mm
